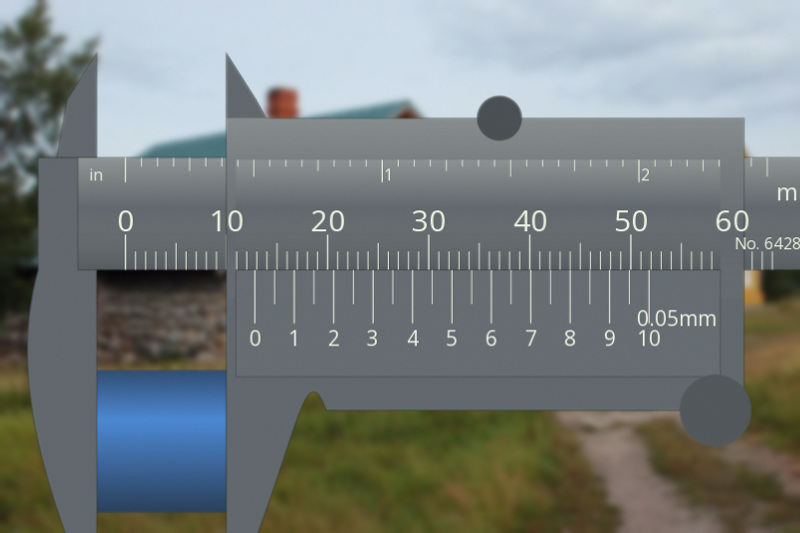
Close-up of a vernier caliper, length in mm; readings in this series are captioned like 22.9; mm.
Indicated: 12.8; mm
